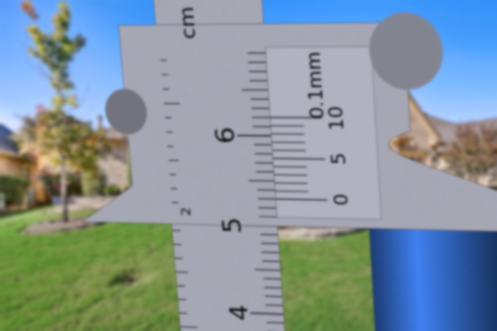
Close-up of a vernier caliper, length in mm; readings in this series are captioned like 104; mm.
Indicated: 53.0; mm
